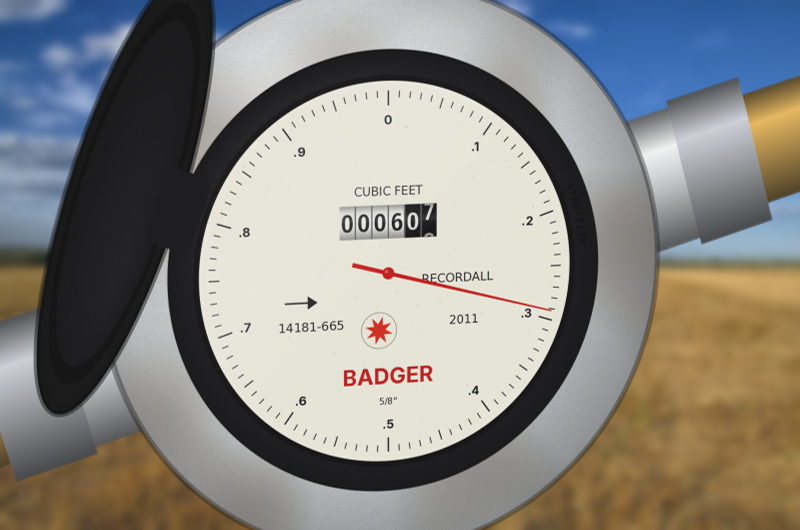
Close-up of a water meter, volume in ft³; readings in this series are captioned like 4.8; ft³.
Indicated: 607.29; ft³
